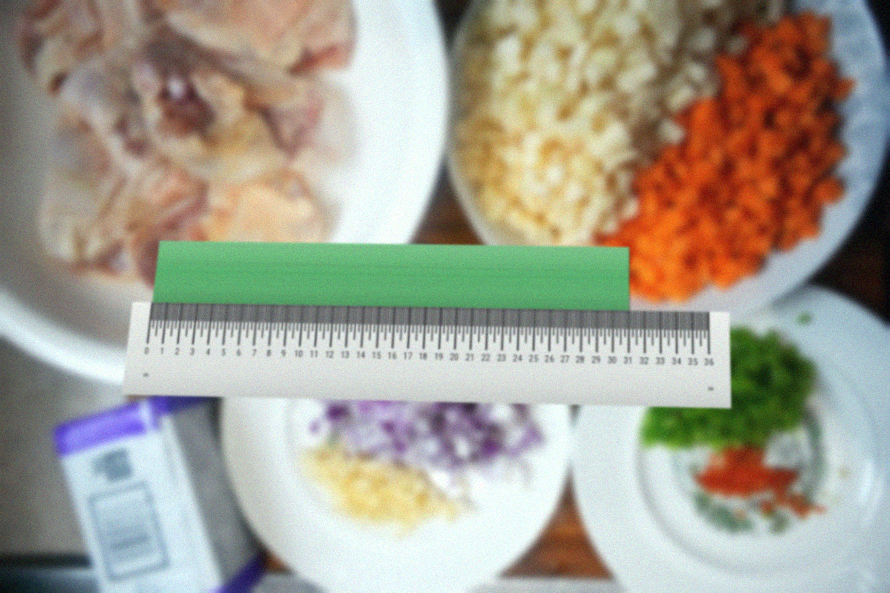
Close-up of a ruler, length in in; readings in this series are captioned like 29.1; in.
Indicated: 31; in
